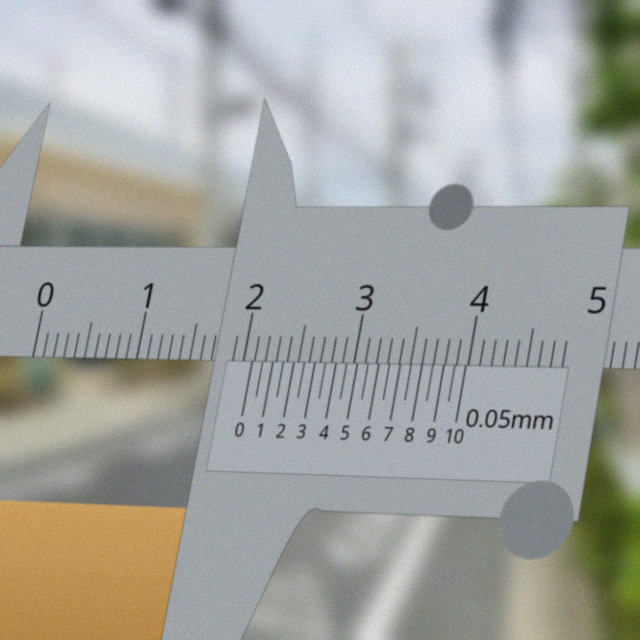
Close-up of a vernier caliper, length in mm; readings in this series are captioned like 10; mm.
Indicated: 20.8; mm
